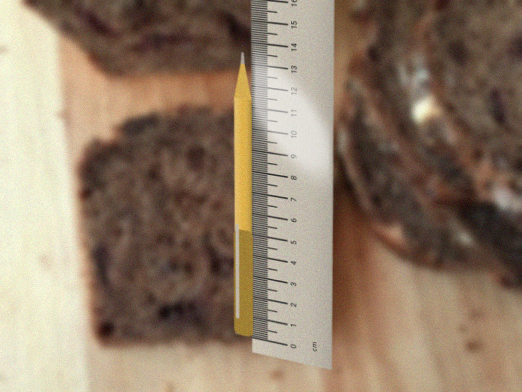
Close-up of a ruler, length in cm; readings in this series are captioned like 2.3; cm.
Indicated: 13.5; cm
